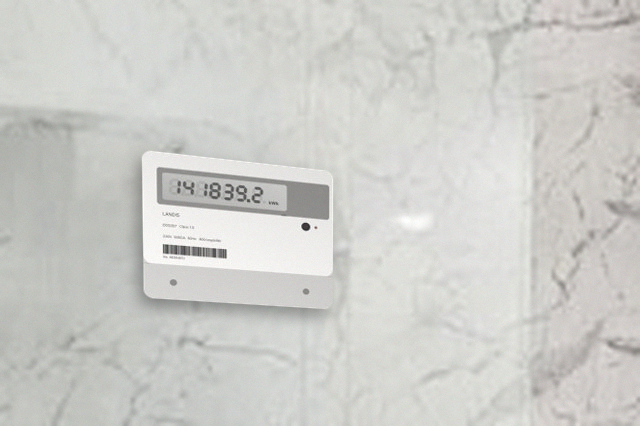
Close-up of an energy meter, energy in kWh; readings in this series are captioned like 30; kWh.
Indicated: 141839.2; kWh
